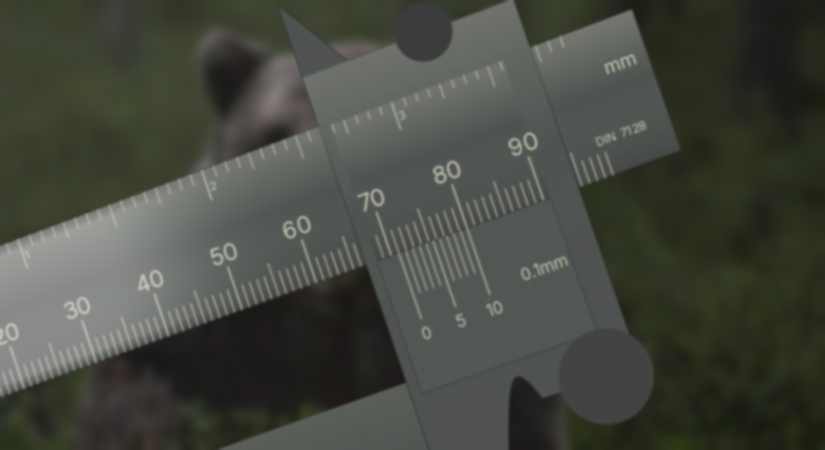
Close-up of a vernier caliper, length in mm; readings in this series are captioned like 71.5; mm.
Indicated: 71.0; mm
